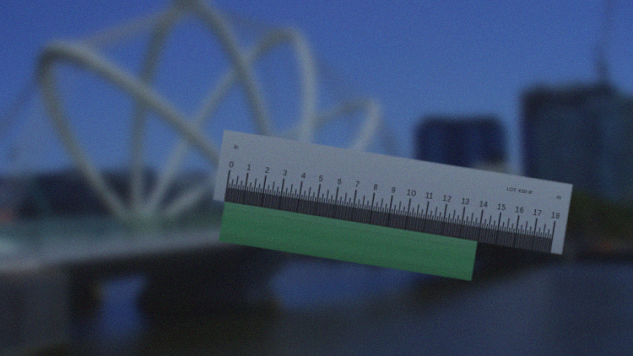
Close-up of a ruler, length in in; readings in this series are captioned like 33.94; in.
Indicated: 14; in
